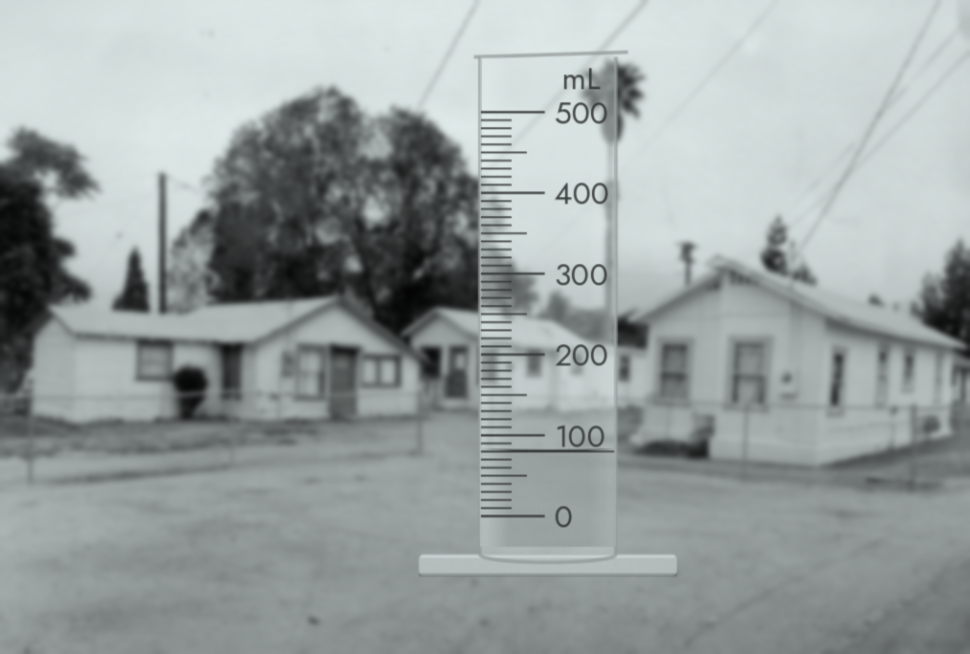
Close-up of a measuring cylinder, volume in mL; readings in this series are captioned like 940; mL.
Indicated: 80; mL
